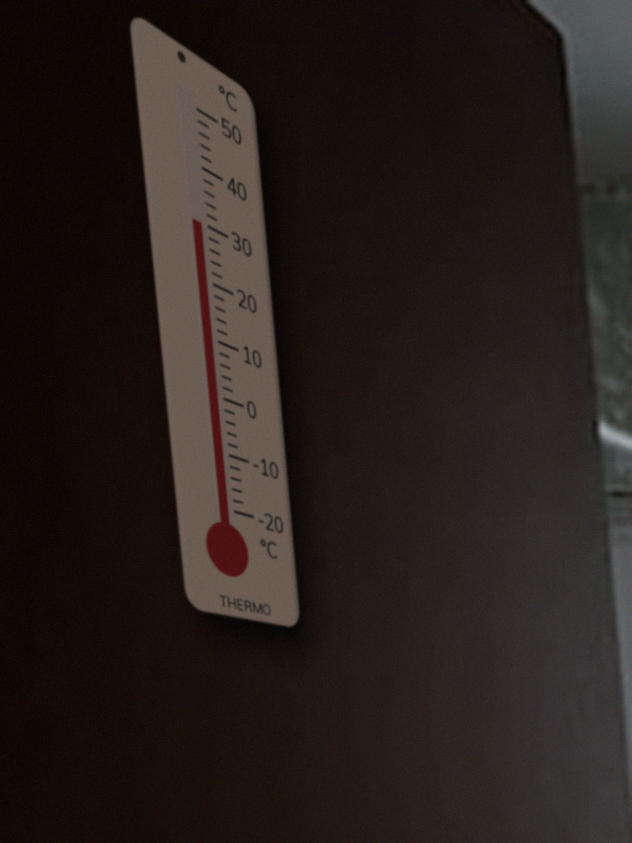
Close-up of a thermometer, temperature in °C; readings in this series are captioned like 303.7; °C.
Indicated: 30; °C
